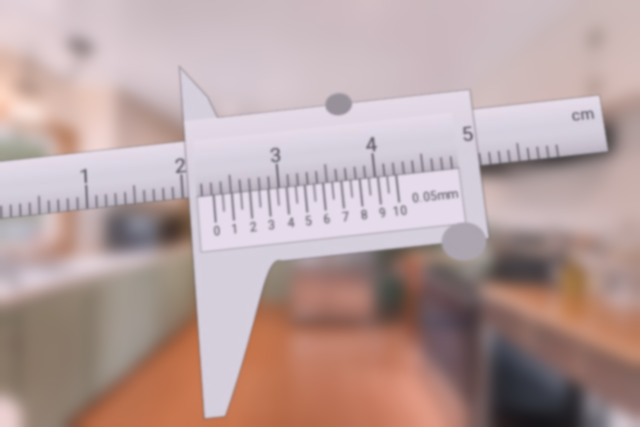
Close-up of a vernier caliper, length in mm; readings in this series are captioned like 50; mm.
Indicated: 23.2; mm
